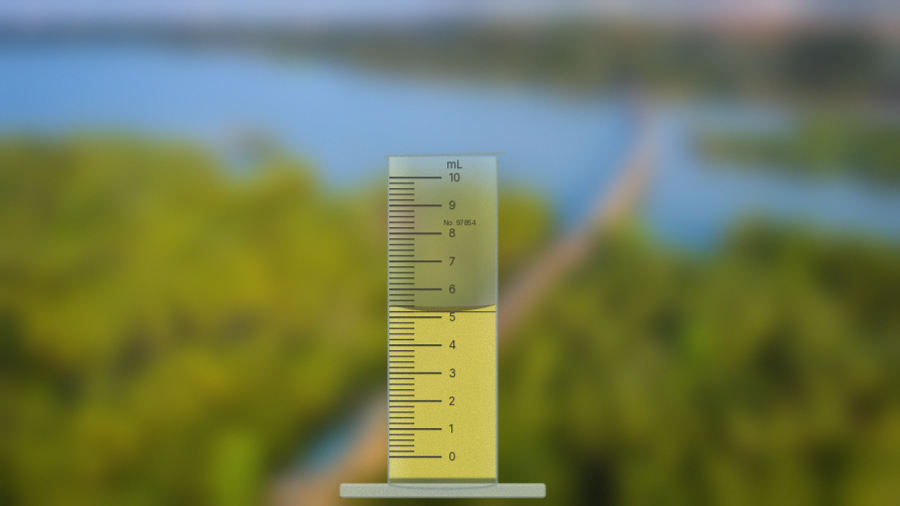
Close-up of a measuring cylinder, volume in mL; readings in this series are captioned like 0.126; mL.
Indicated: 5.2; mL
